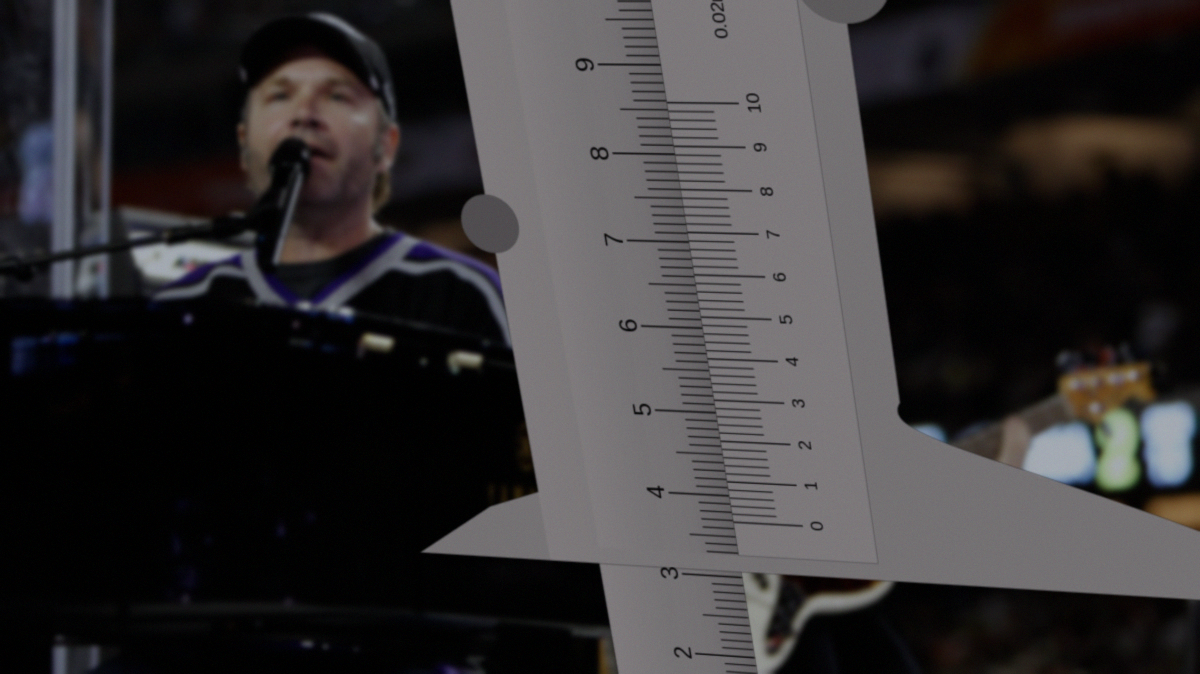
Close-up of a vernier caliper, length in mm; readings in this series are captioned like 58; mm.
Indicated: 36.8; mm
